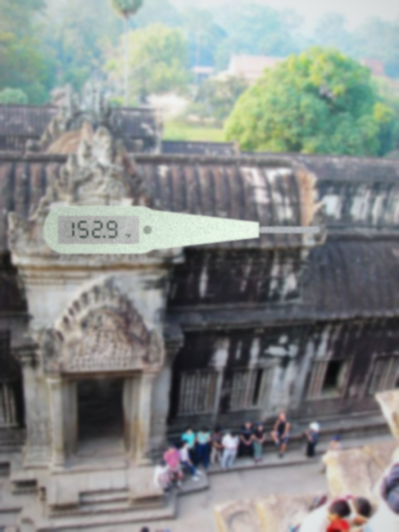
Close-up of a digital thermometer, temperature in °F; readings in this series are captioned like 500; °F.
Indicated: 152.9; °F
